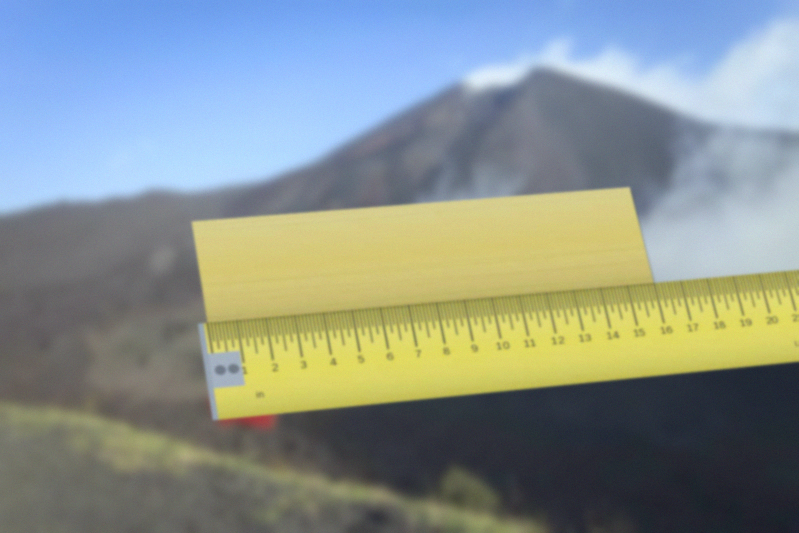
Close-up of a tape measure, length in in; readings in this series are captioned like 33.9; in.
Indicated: 16; in
